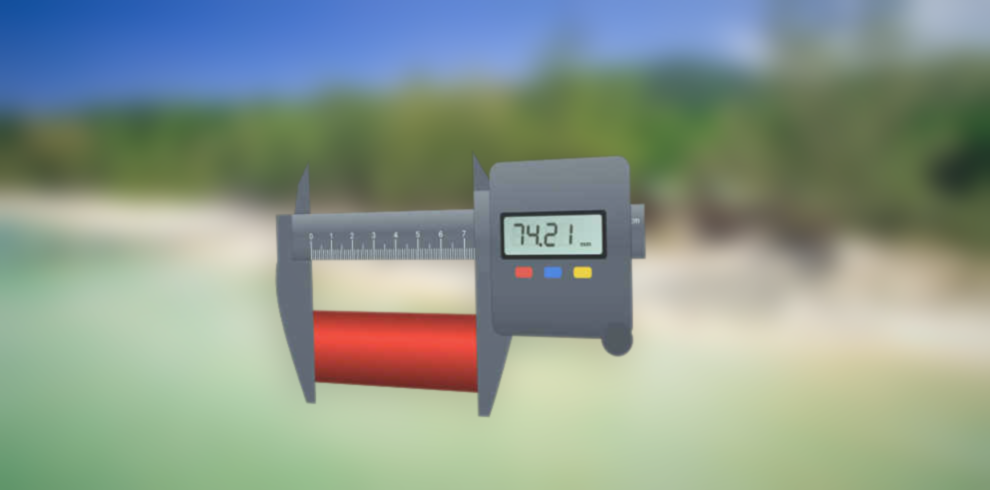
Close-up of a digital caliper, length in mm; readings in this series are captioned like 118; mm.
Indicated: 74.21; mm
